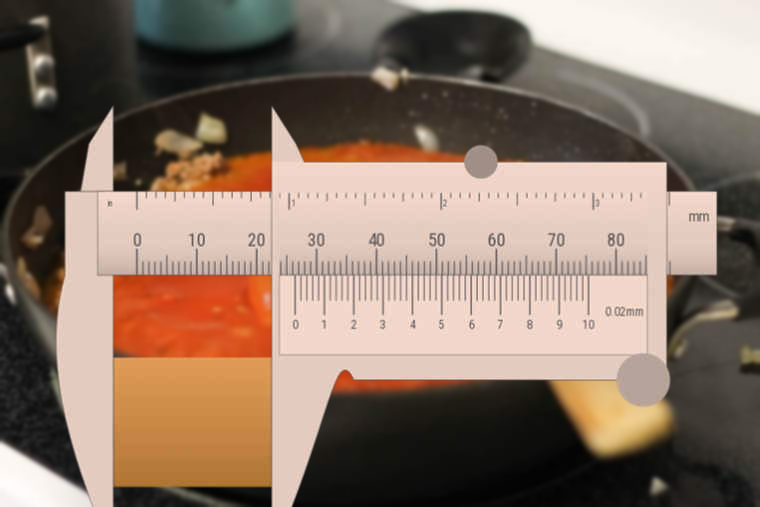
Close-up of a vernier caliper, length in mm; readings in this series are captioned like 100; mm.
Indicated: 26.4; mm
